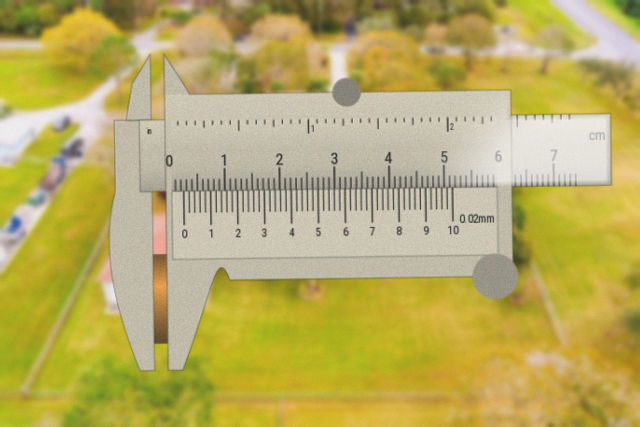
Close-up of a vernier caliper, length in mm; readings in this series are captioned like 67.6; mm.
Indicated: 2.5; mm
